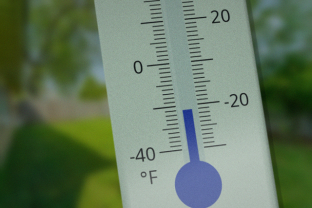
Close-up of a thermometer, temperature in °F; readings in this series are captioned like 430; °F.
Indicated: -22; °F
